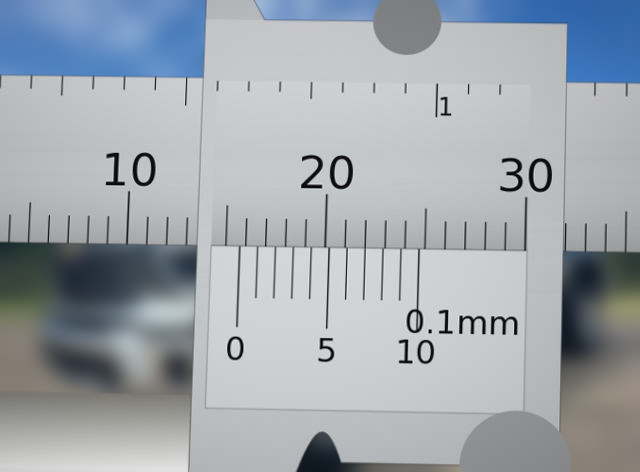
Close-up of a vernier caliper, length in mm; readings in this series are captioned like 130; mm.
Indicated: 15.7; mm
